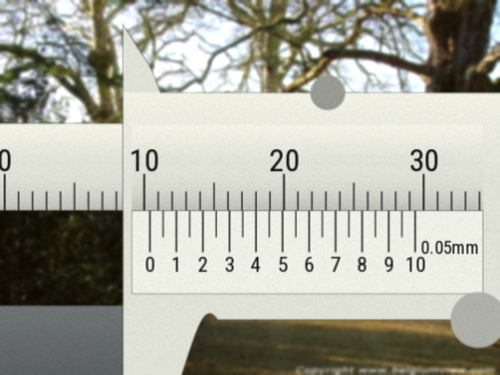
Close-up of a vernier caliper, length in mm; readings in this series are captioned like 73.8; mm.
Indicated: 10.4; mm
